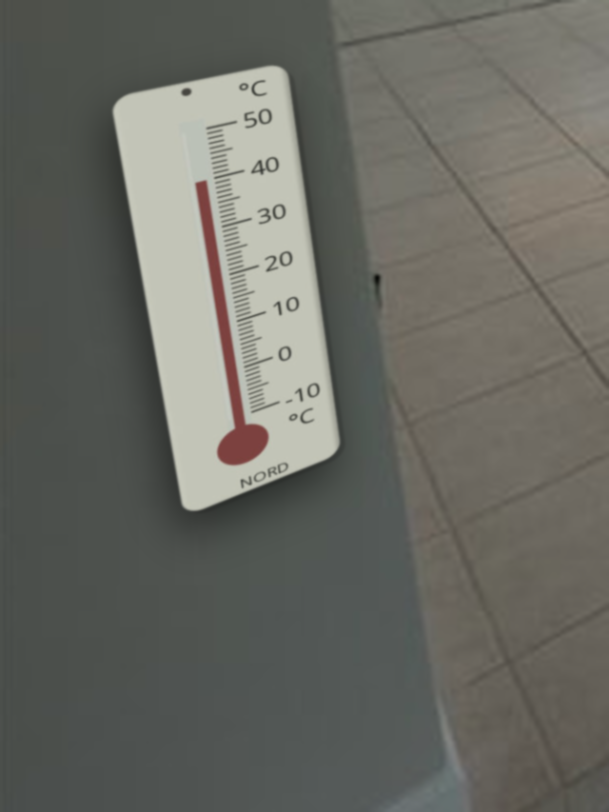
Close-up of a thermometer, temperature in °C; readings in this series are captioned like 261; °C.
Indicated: 40; °C
